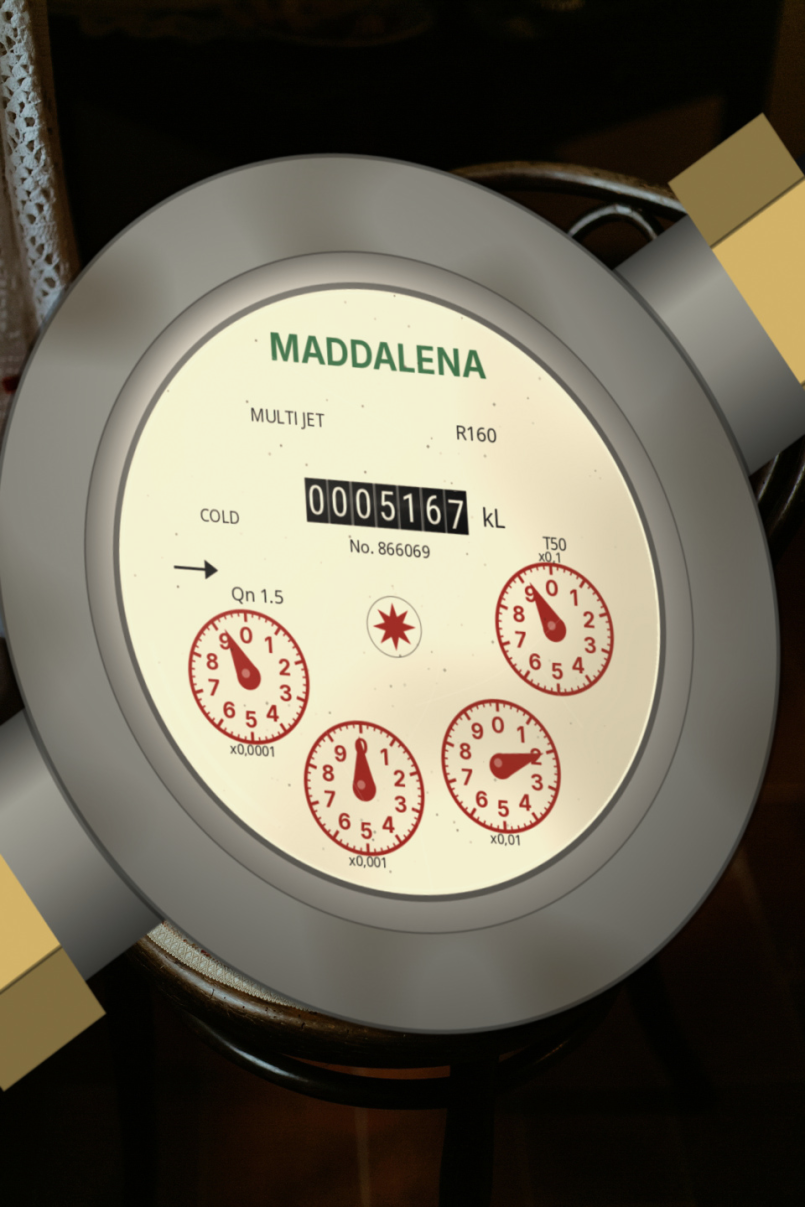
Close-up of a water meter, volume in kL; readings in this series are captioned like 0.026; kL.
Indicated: 5166.9199; kL
